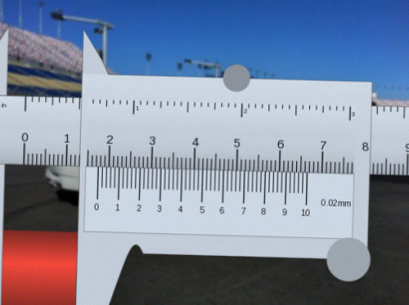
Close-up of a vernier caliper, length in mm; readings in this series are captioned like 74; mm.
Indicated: 17.5; mm
